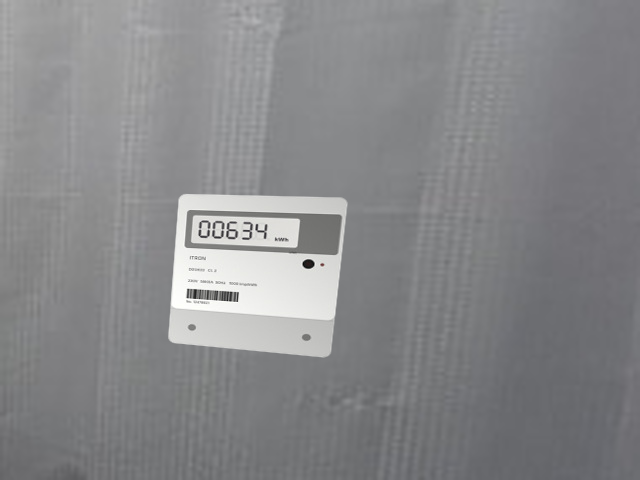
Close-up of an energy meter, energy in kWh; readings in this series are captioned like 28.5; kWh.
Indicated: 634; kWh
